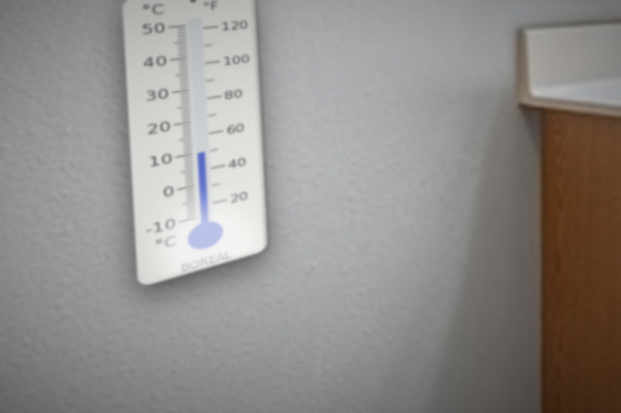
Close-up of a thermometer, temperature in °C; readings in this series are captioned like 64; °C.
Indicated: 10; °C
